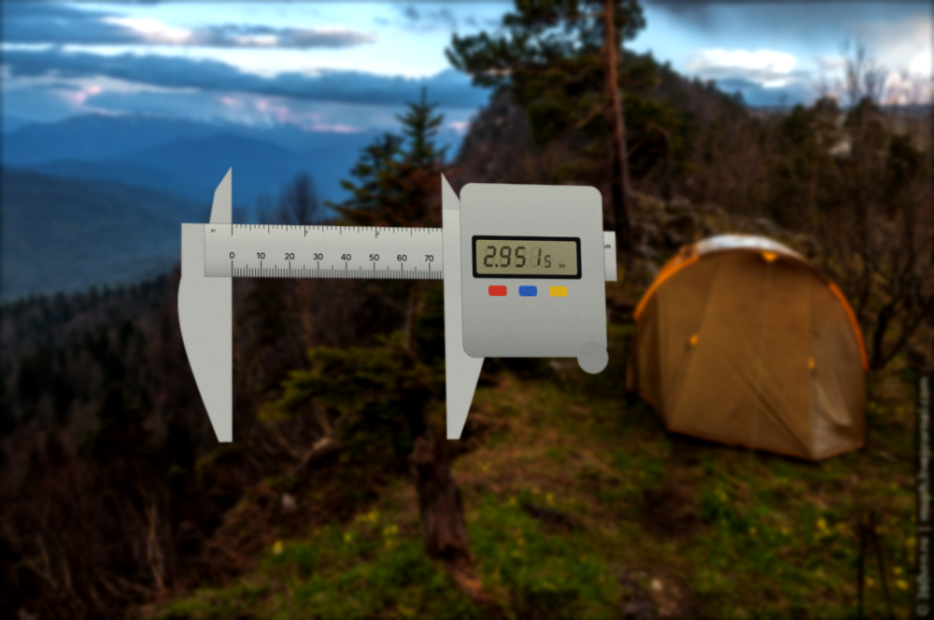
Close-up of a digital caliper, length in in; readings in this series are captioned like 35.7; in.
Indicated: 2.9515; in
